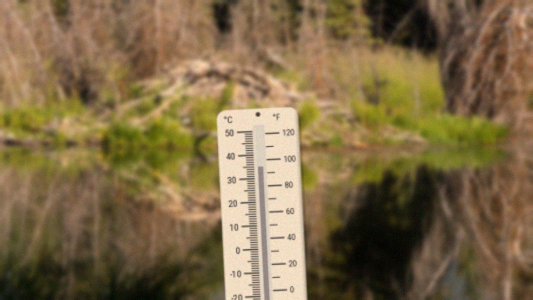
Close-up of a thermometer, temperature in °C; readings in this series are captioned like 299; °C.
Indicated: 35; °C
